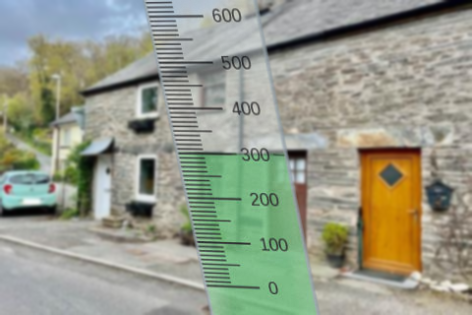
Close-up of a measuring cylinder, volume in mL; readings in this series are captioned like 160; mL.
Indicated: 300; mL
